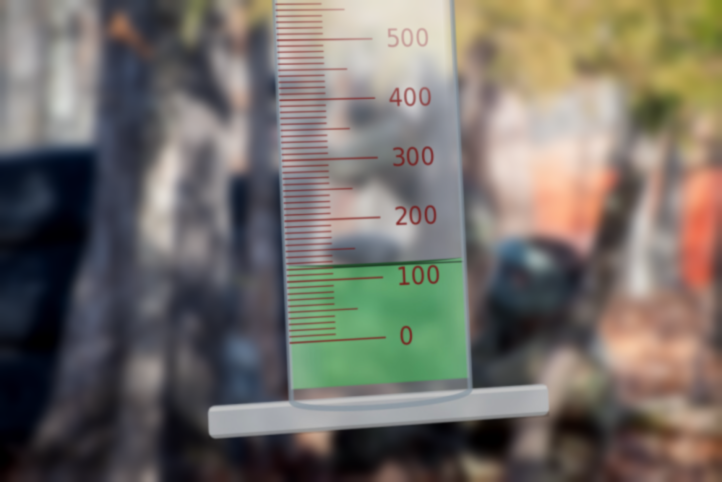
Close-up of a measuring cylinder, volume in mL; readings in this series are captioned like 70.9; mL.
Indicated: 120; mL
